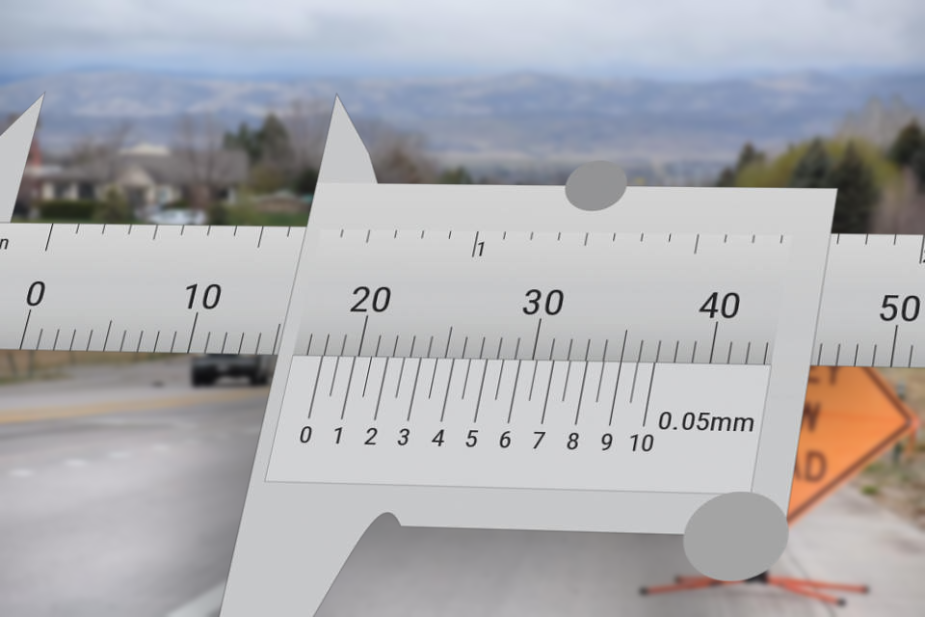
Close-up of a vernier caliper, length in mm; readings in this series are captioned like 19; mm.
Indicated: 17.9; mm
